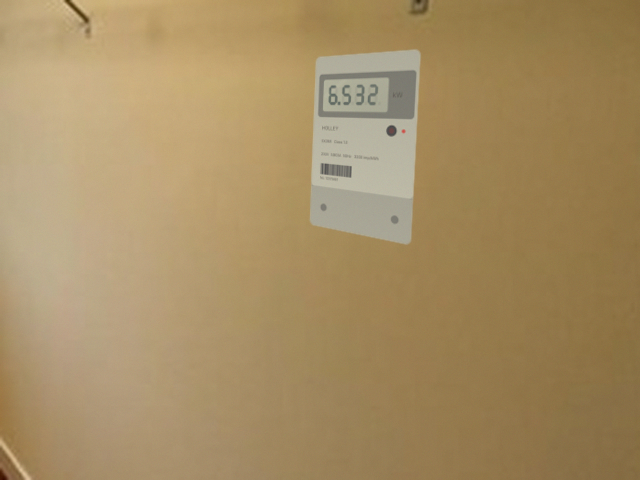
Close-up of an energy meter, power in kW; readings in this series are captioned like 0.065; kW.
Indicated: 6.532; kW
